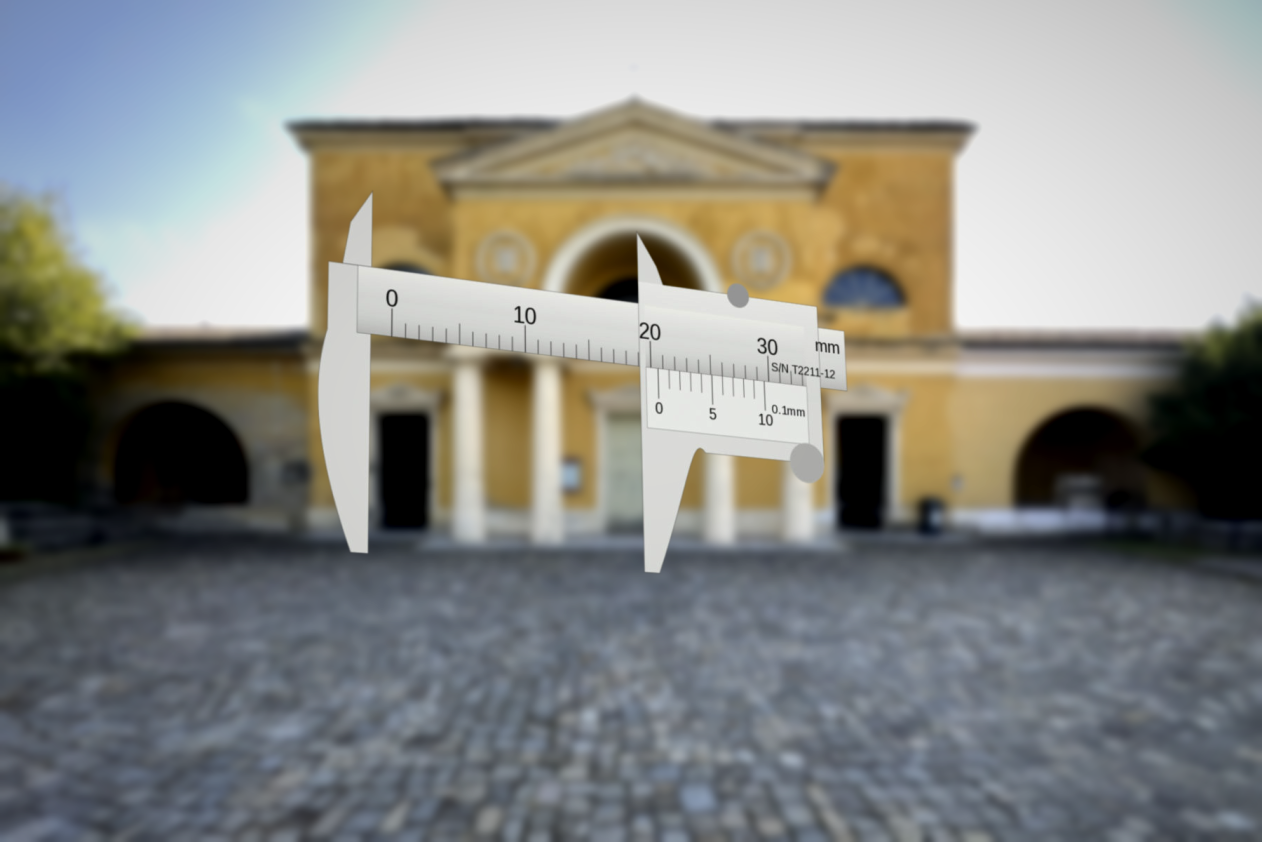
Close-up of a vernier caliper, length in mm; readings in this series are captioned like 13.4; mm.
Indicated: 20.6; mm
